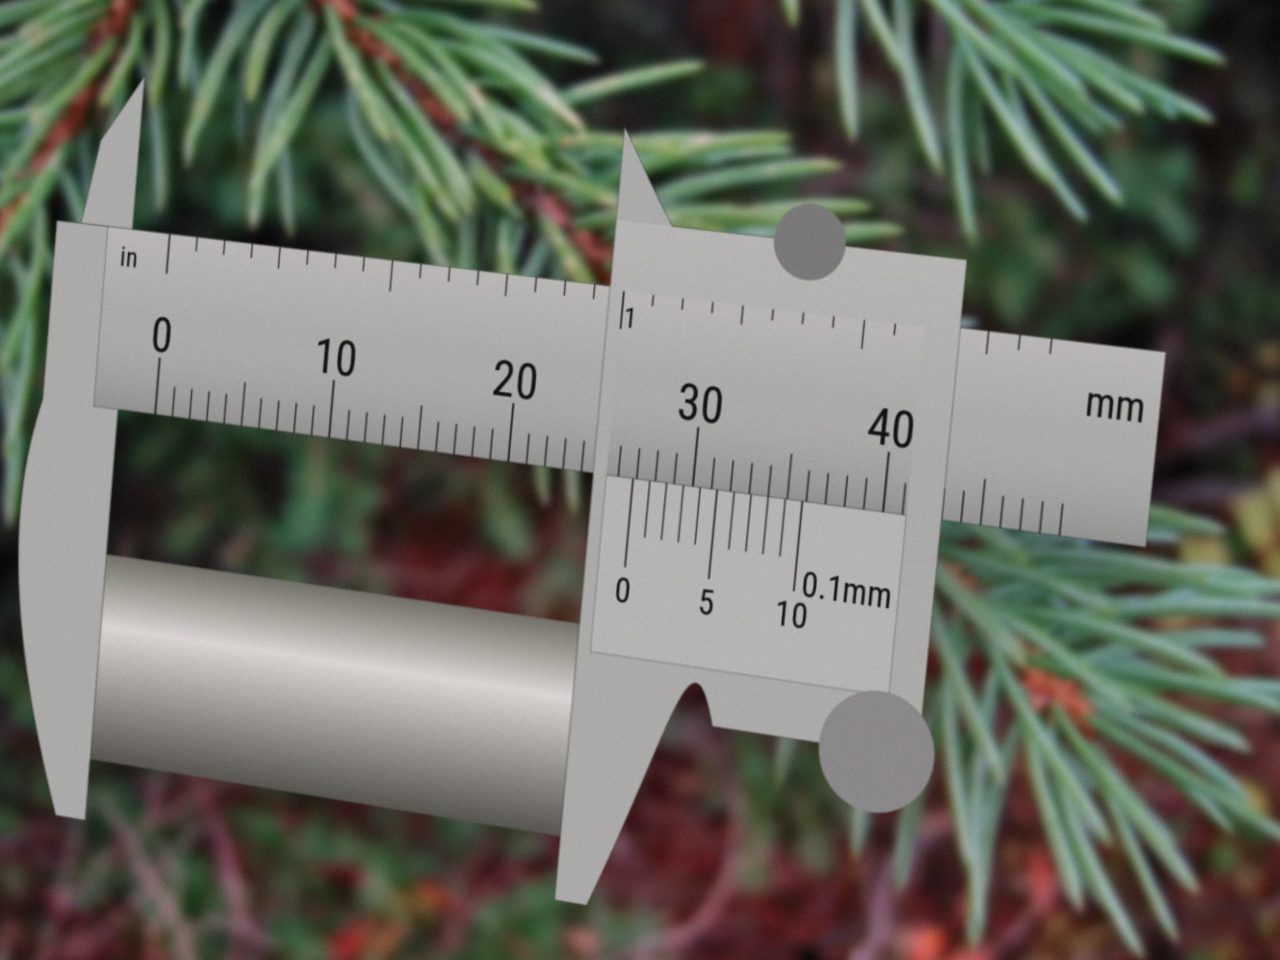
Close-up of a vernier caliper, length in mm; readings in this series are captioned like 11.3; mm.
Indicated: 26.8; mm
